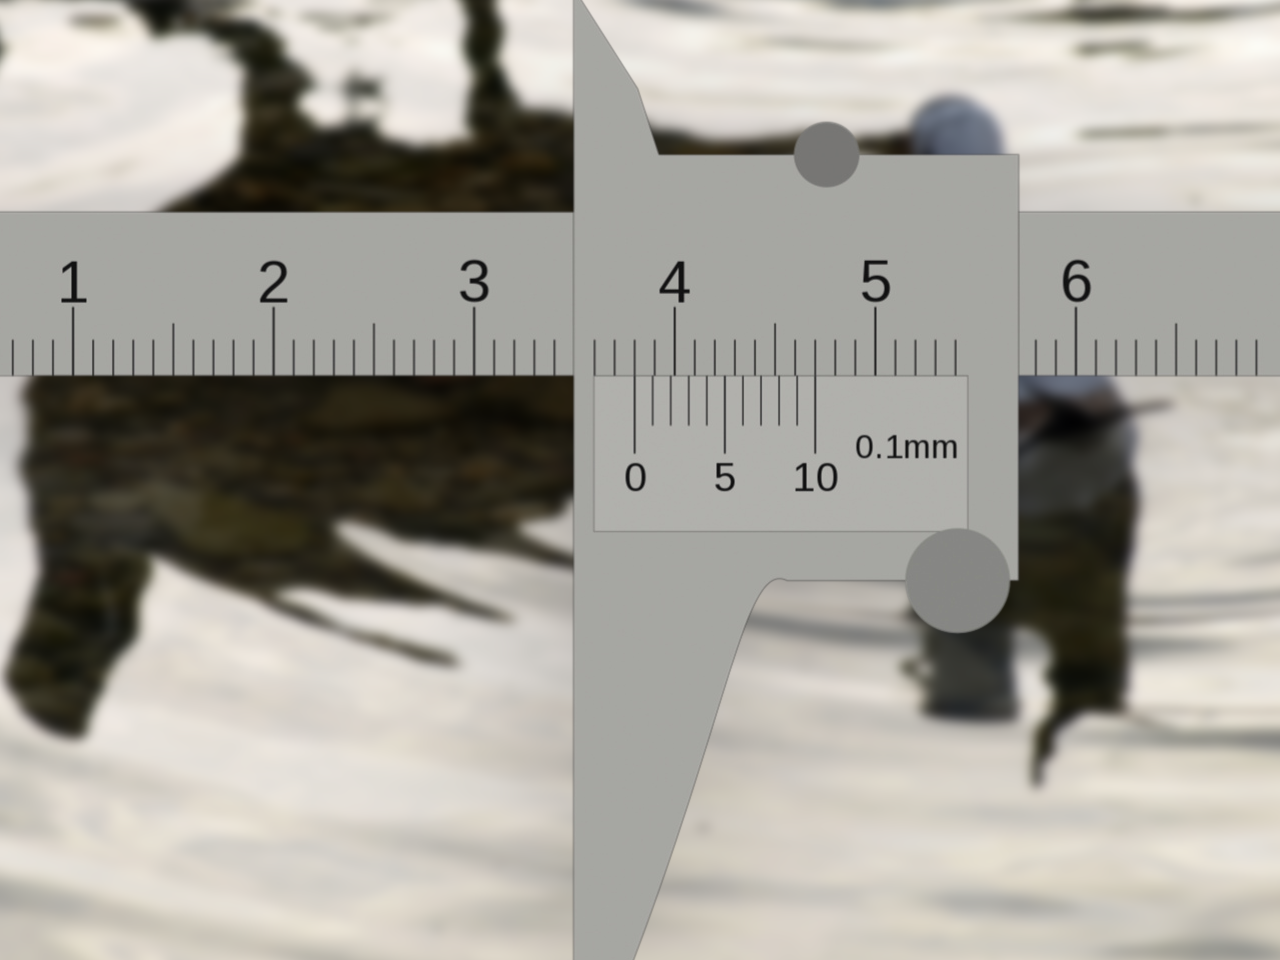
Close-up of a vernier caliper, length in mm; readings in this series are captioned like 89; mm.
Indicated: 38.0; mm
